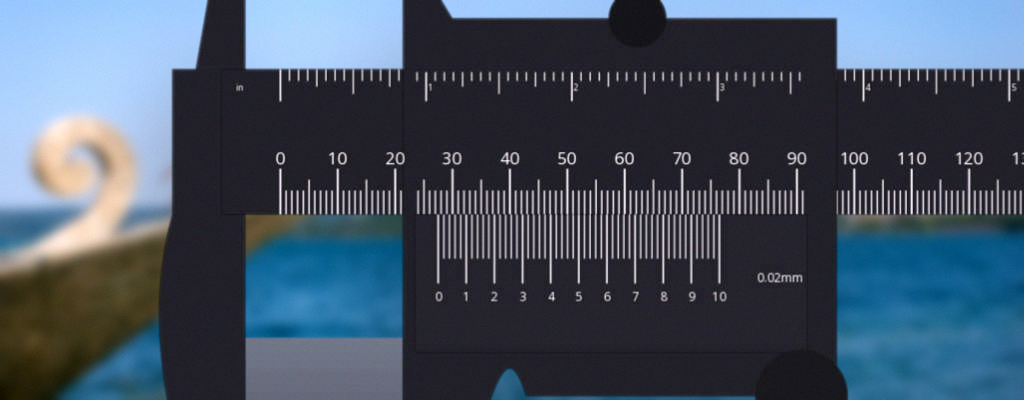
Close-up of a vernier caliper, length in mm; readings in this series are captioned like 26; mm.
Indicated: 27.5; mm
